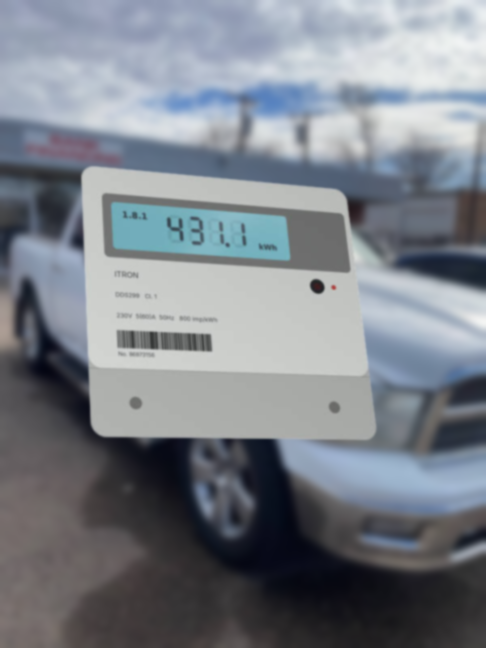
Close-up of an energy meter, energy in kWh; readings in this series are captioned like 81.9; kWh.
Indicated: 431.1; kWh
